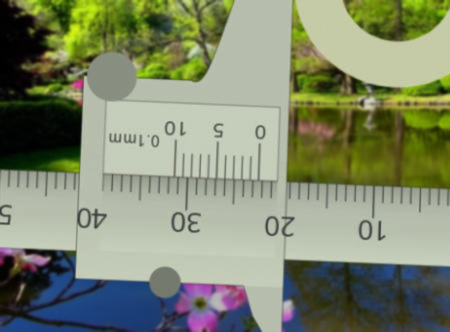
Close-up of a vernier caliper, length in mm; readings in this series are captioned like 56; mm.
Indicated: 22.4; mm
